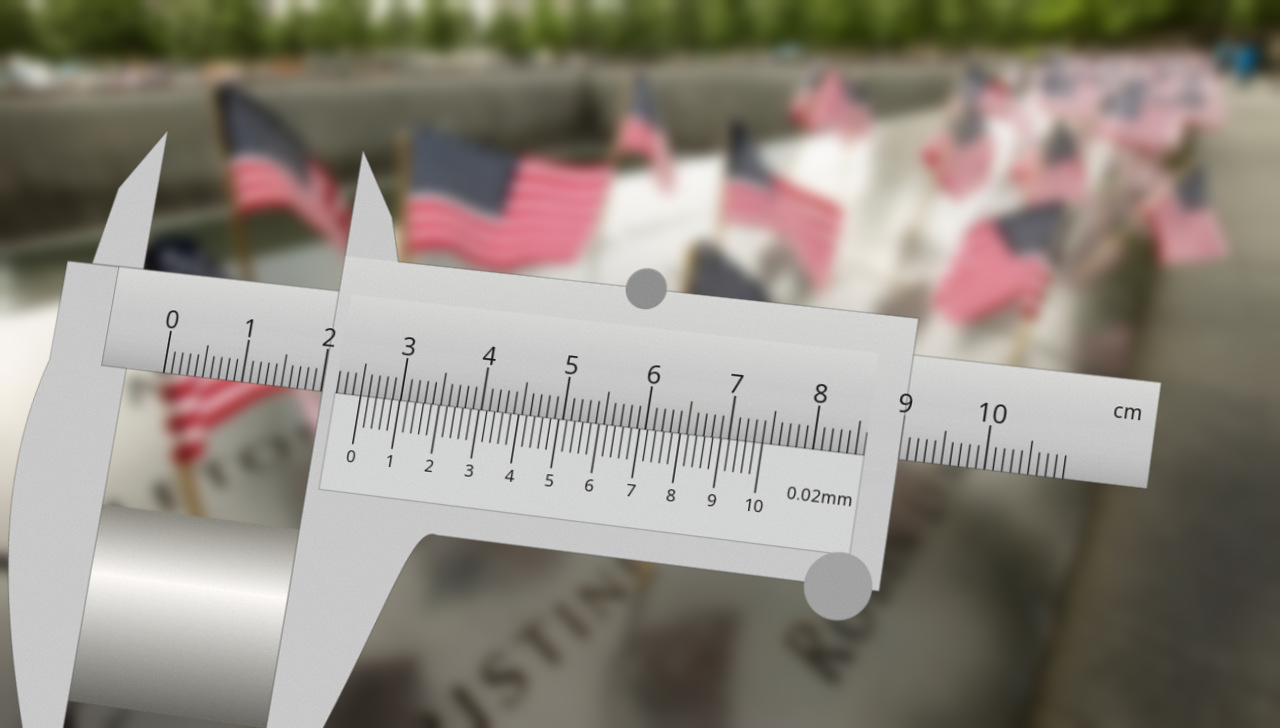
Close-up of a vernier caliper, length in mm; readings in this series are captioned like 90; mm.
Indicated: 25.0; mm
